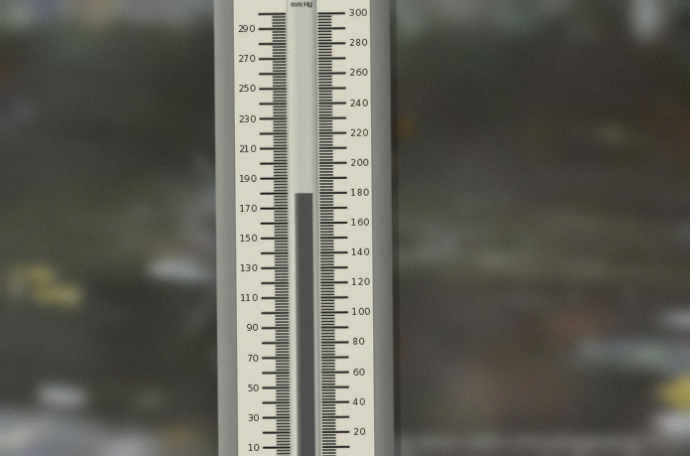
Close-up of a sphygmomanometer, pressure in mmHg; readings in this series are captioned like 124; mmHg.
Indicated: 180; mmHg
